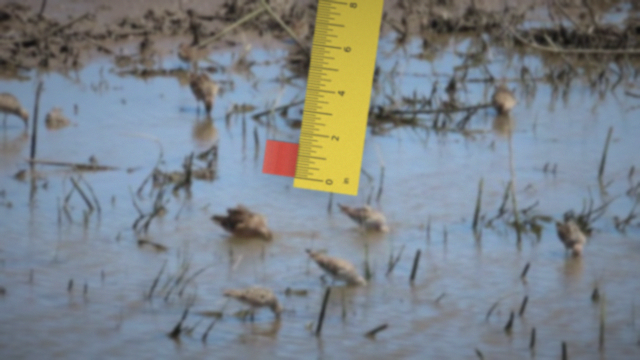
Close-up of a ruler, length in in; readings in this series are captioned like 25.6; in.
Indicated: 1.5; in
